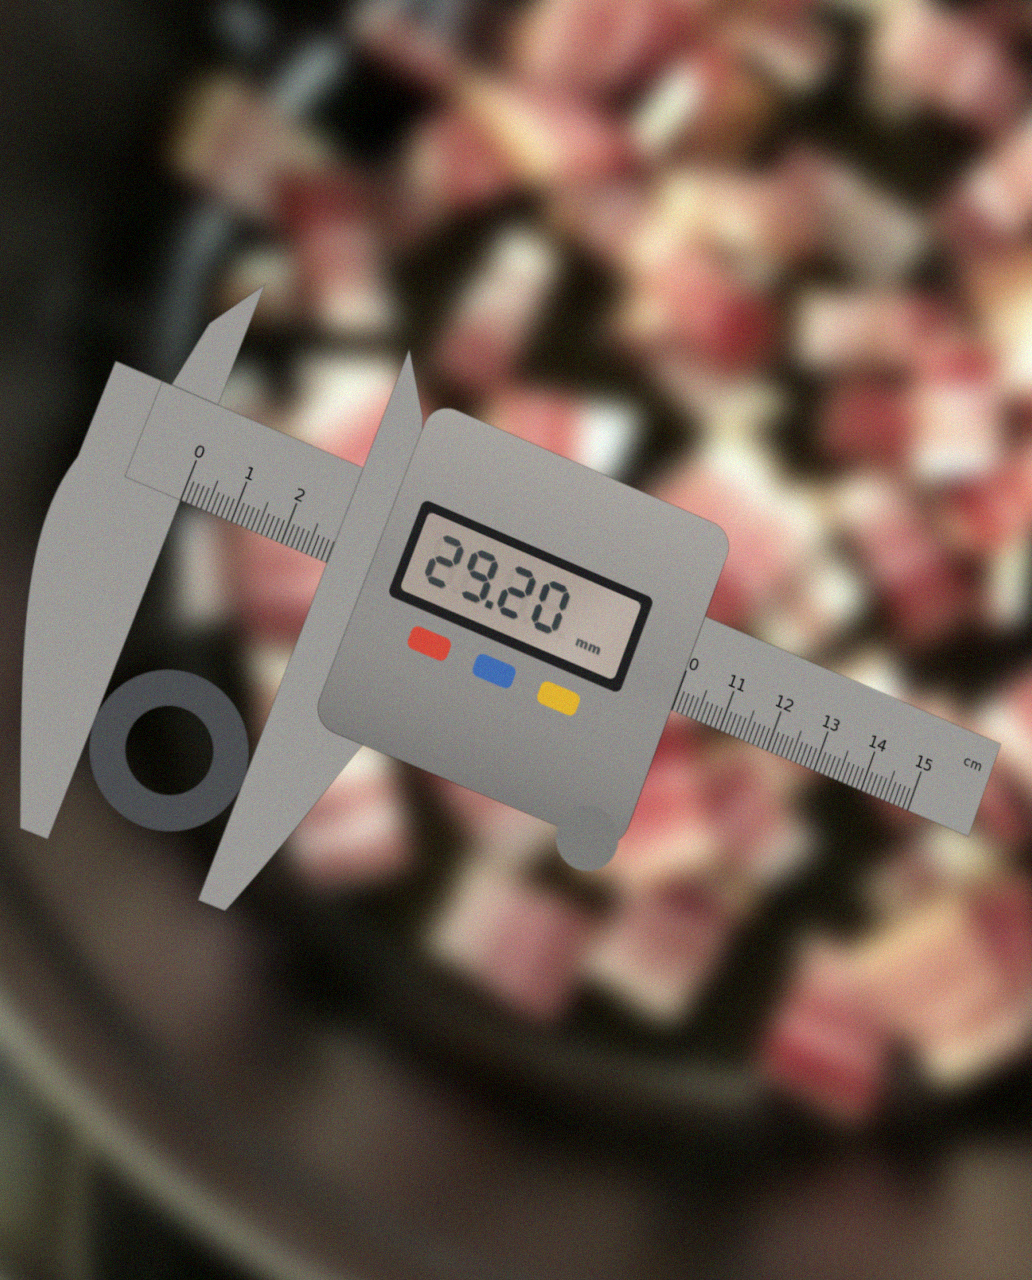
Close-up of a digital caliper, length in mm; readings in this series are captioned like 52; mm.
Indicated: 29.20; mm
